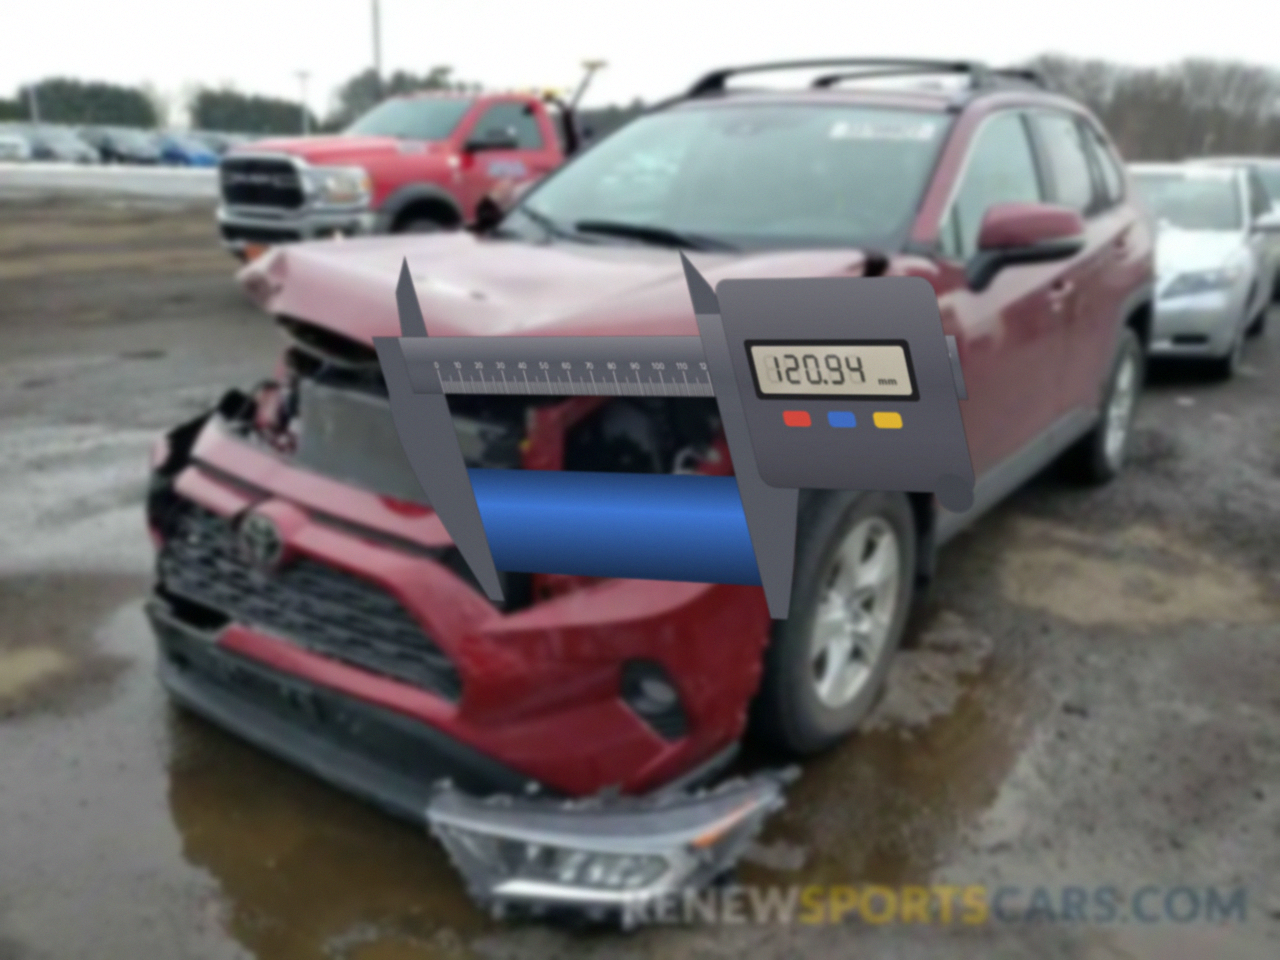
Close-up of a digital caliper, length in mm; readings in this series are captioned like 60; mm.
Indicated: 120.94; mm
